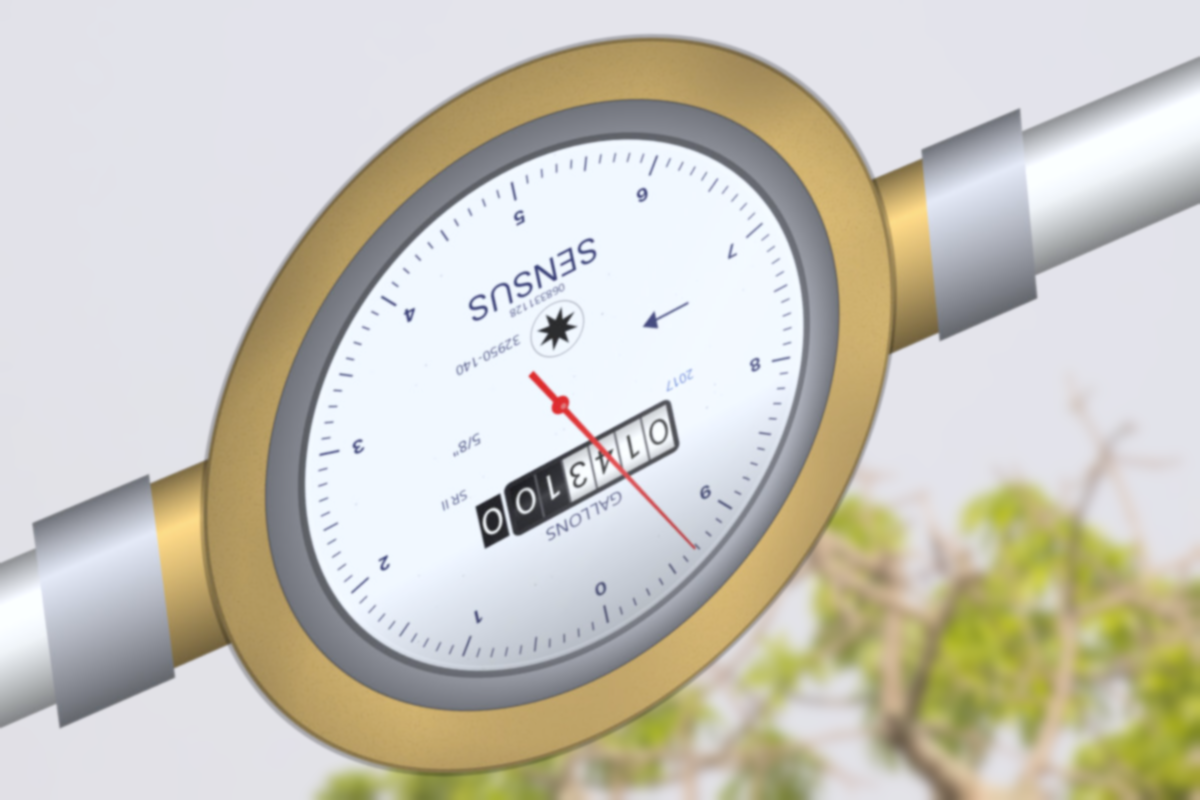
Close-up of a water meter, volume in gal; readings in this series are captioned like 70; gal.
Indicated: 143099.3; gal
